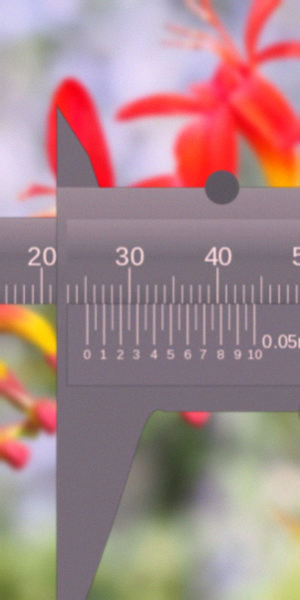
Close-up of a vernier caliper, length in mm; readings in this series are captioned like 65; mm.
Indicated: 25.2; mm
